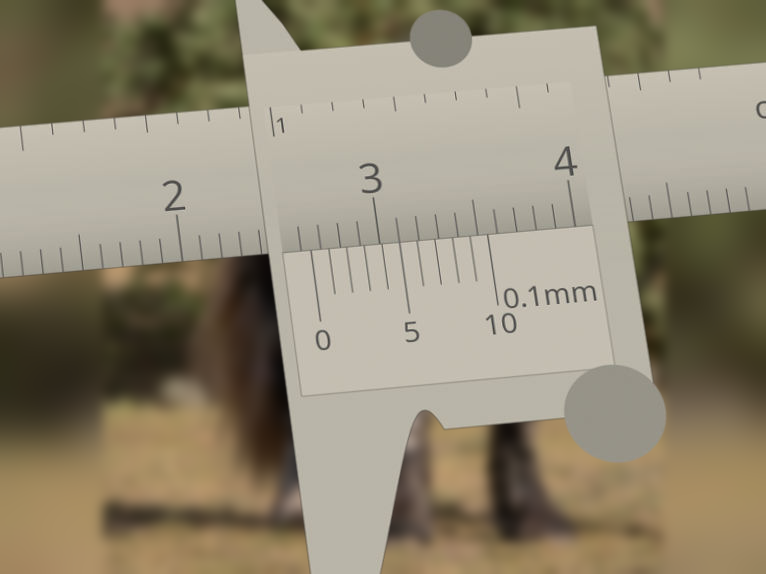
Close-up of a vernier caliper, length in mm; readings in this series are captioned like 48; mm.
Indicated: 26.5; mm
